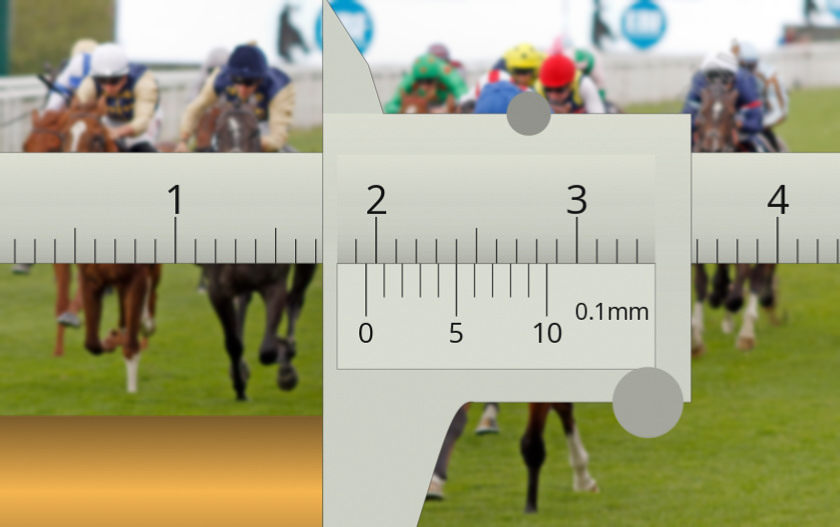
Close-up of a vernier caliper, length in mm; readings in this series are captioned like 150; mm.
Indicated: 19.5; mm
